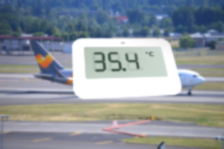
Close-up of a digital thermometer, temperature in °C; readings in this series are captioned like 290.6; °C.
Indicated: 35.4; °C
